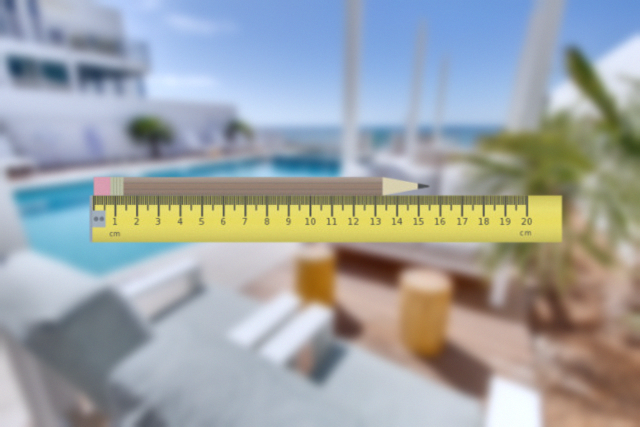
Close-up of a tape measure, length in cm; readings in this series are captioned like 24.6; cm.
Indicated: 15.5; cm
